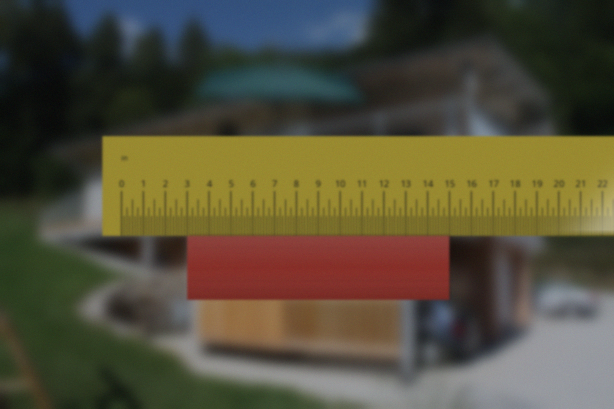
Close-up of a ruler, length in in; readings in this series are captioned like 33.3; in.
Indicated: 12; in
